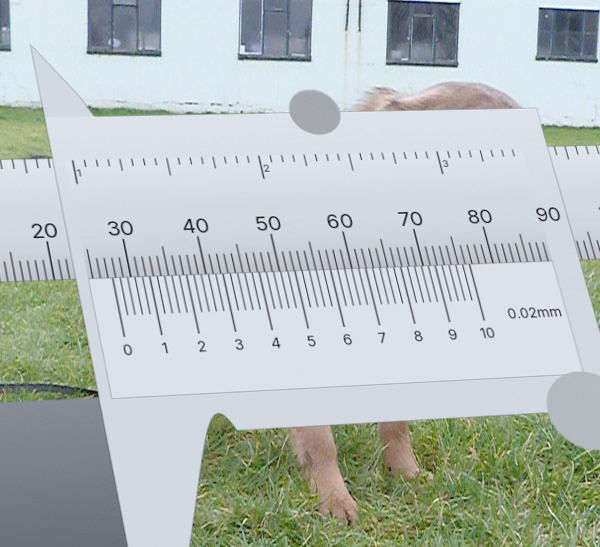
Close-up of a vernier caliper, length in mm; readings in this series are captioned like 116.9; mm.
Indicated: 27.6; mm
